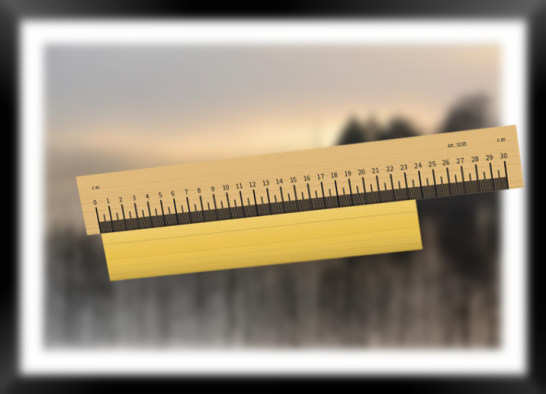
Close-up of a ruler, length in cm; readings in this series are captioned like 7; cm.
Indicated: 23.5; cm
